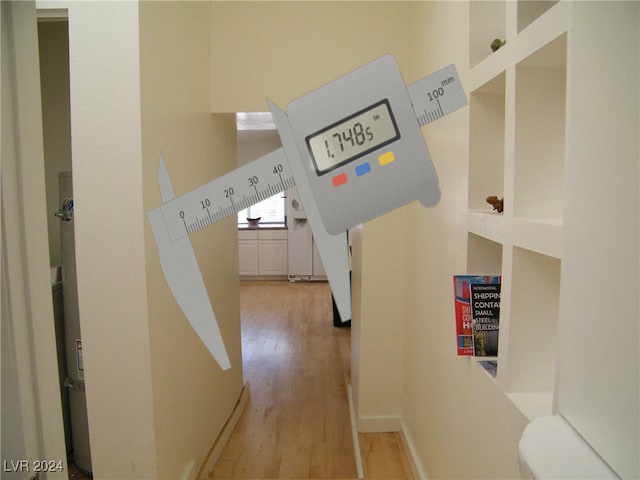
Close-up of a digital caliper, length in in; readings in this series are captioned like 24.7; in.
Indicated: 1.7485; in
